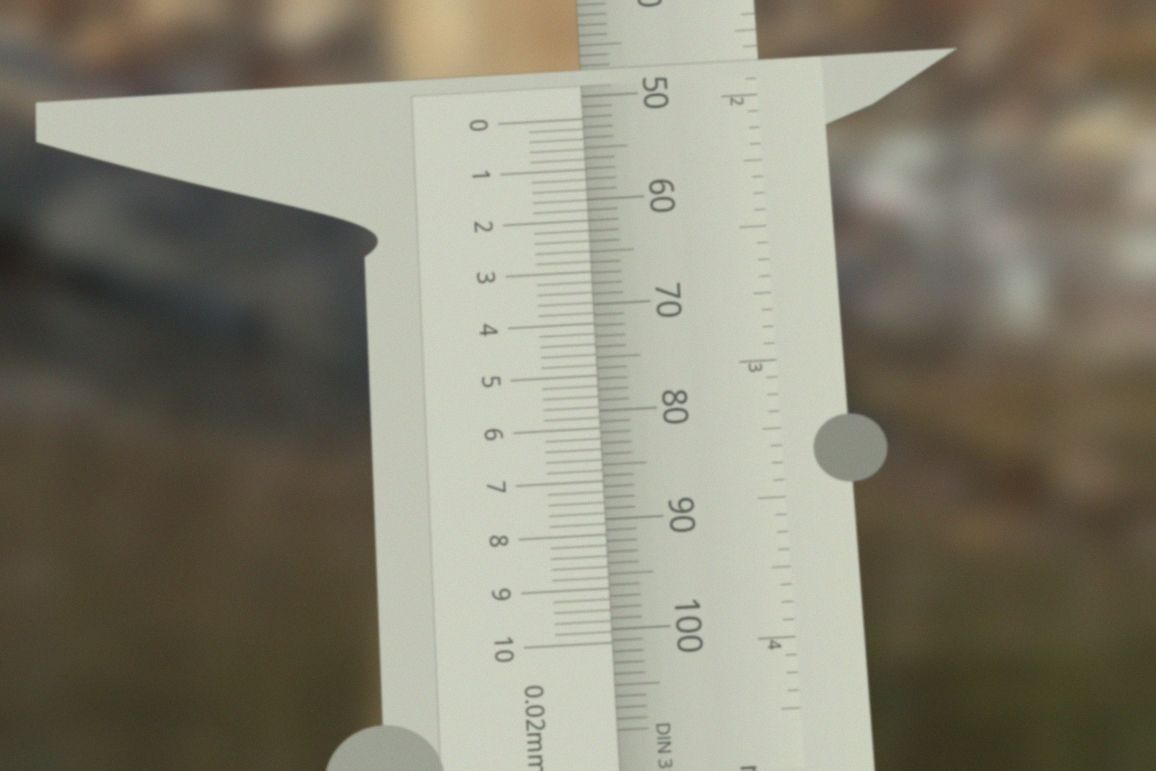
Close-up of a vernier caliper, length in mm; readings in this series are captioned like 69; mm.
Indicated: 52.2; mm
